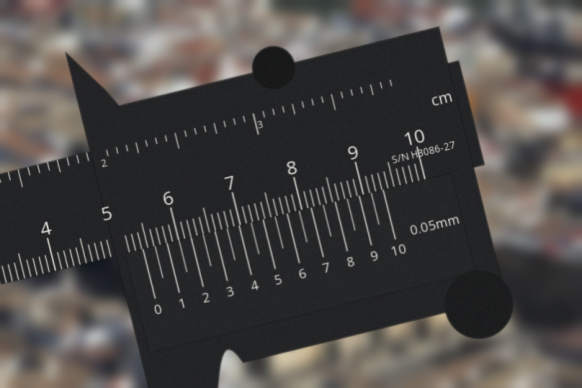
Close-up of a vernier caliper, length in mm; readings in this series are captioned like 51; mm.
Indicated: 54.2; mm
